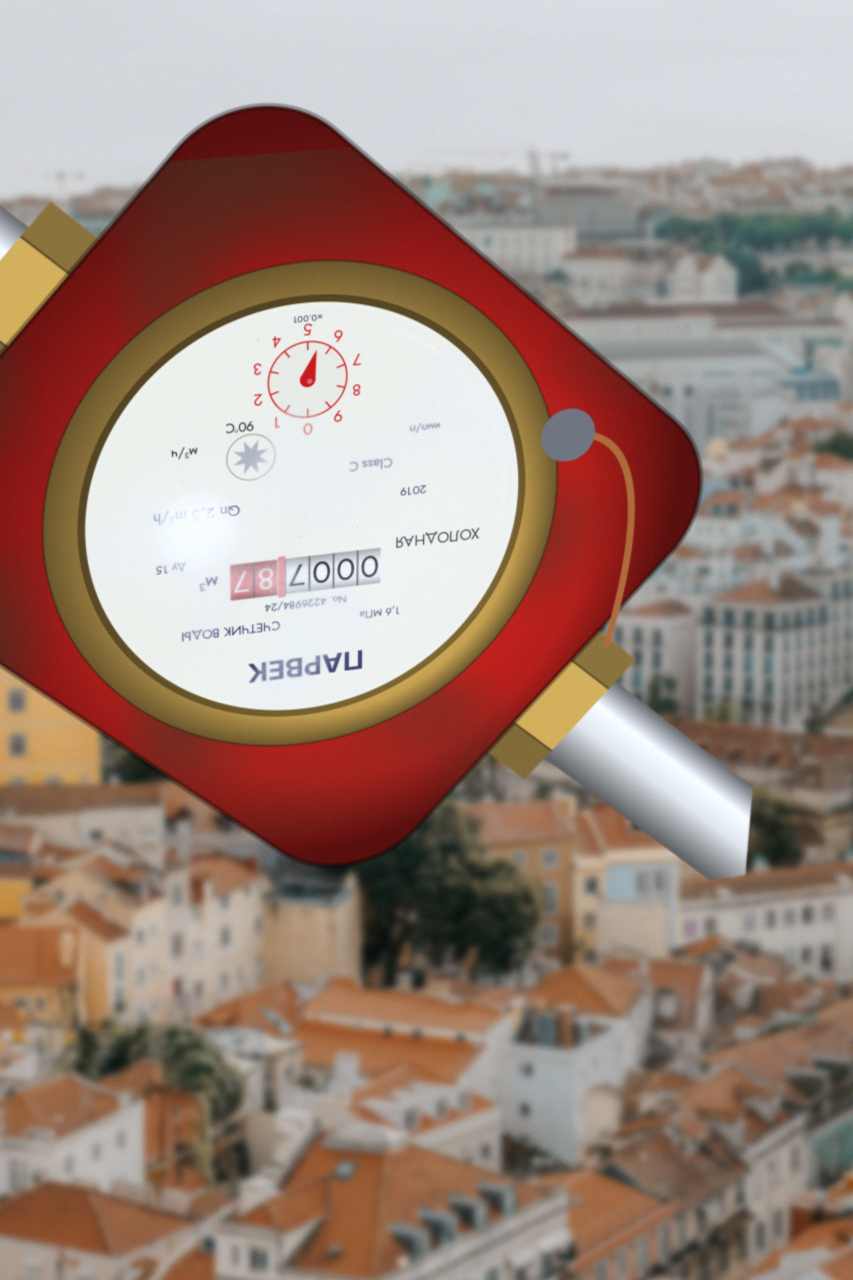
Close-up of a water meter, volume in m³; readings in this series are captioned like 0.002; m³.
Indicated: 7.875; m³
